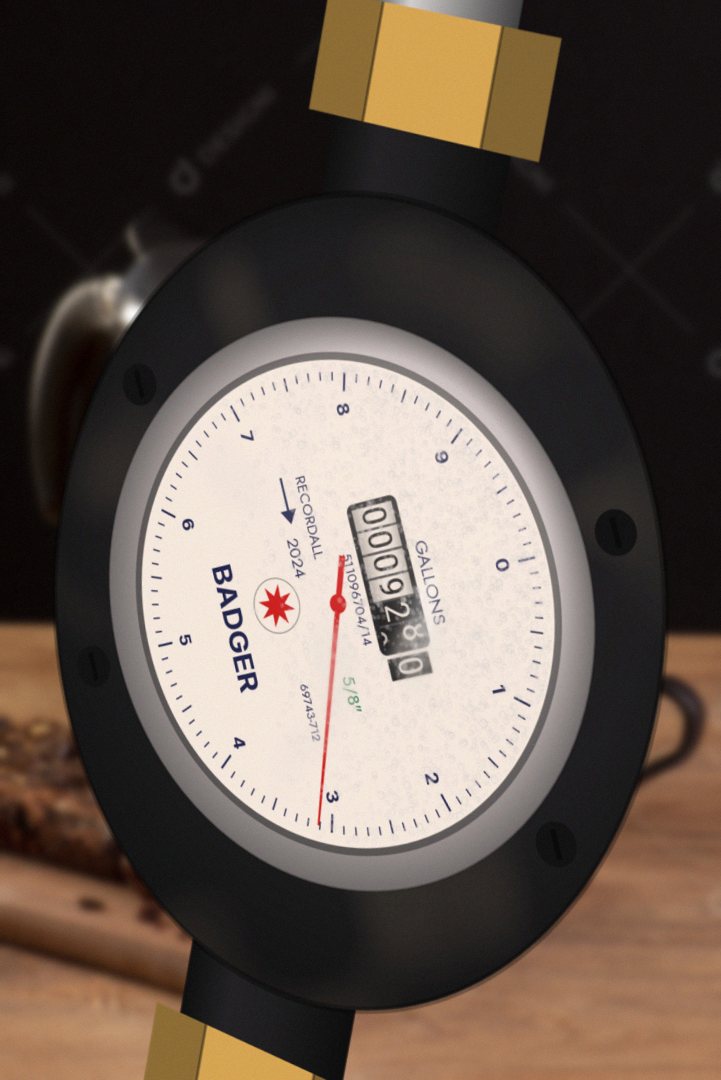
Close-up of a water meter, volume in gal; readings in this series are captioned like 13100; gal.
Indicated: 9283.1; gal
